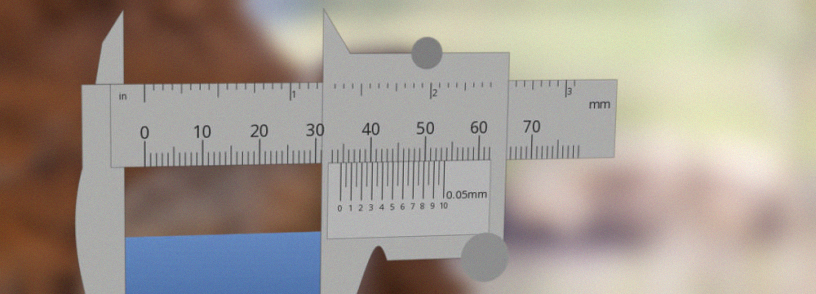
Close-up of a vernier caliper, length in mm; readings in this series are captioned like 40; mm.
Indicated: 34.6; mm
